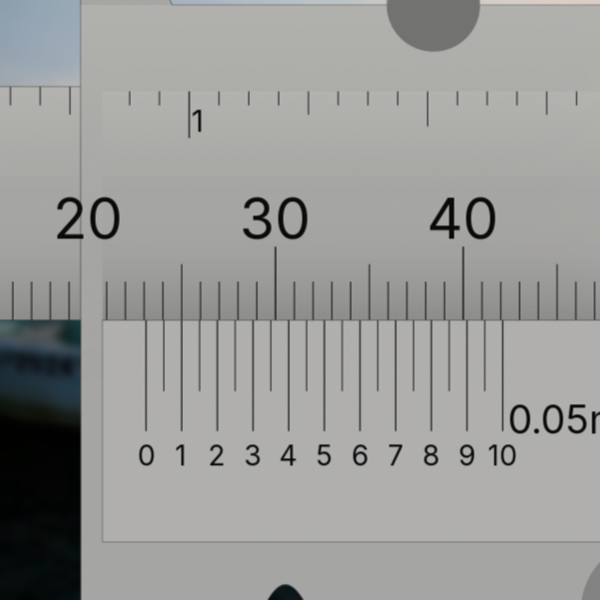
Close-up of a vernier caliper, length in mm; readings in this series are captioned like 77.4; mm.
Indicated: 23.1; mm
